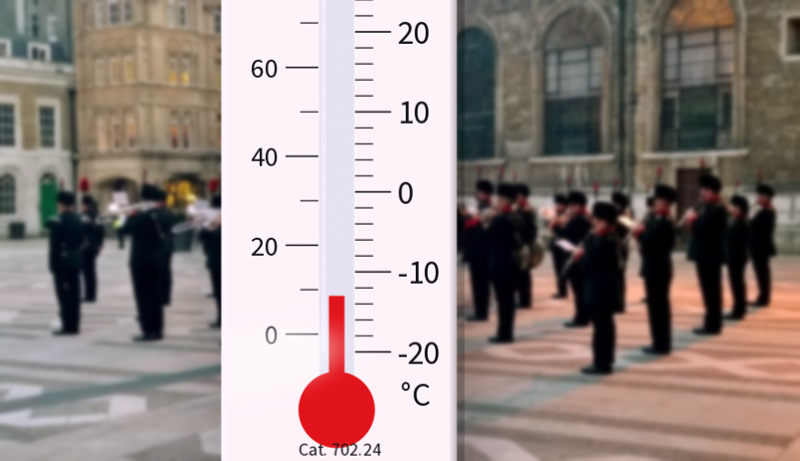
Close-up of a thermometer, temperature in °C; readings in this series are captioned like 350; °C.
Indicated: -13; °C
